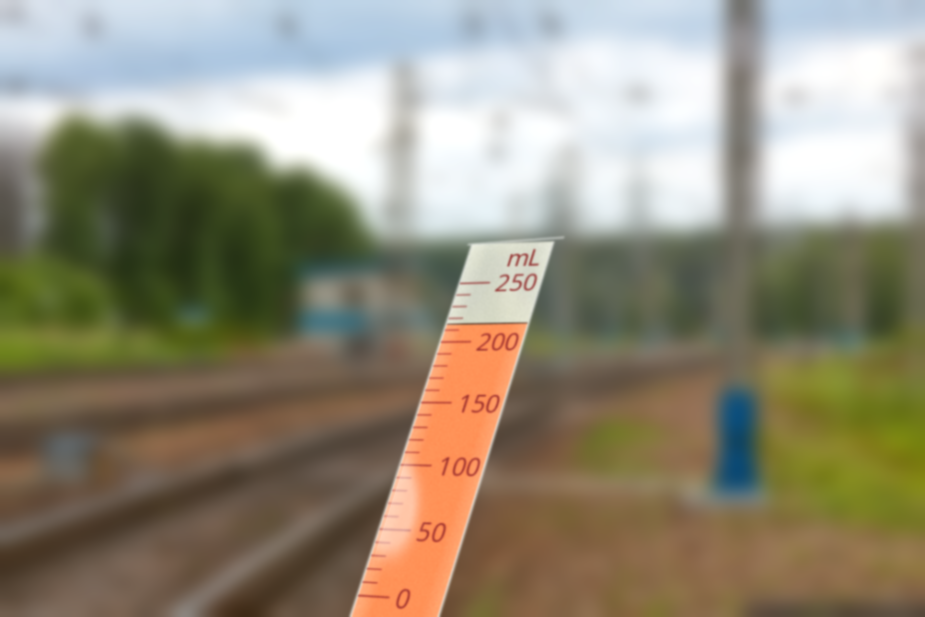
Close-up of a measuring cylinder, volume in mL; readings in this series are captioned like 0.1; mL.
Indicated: 215; mL
